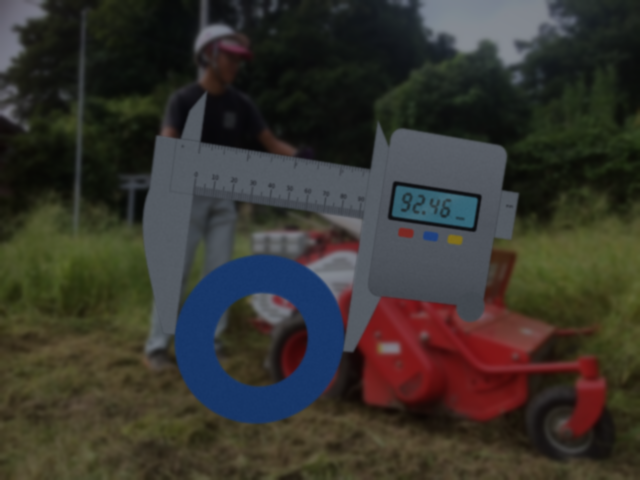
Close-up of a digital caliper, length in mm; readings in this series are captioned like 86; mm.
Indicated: 92.46; mm
